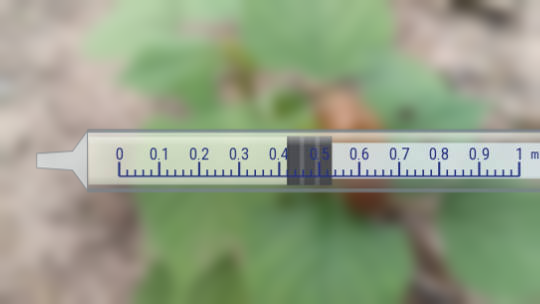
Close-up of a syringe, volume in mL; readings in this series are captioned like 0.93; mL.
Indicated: 0.42; mL
